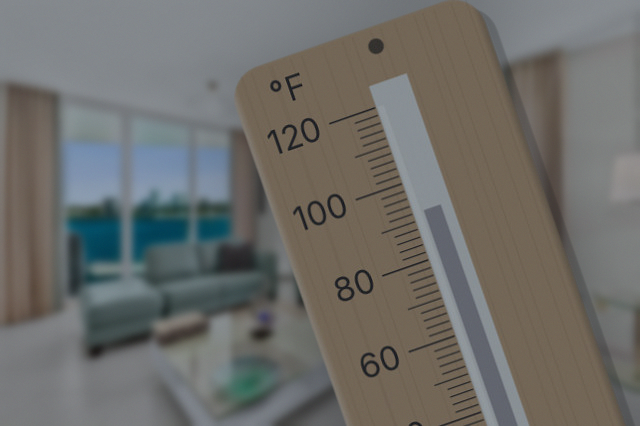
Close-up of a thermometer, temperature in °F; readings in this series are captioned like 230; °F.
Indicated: 92; °F
